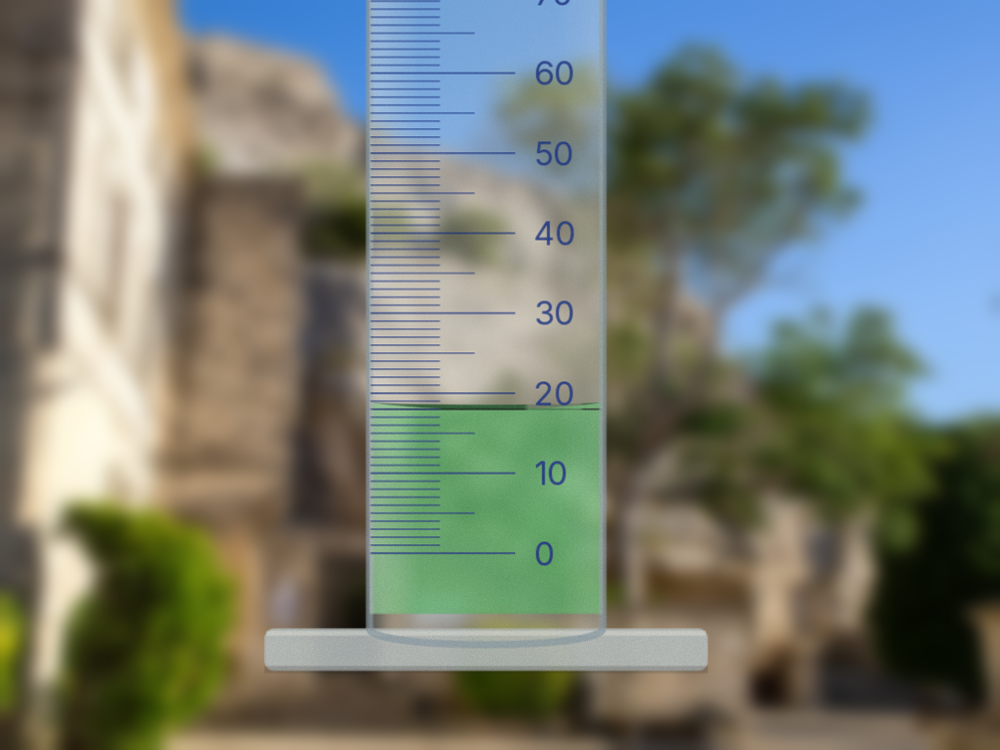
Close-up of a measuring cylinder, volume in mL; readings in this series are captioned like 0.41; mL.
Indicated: 18; mL
